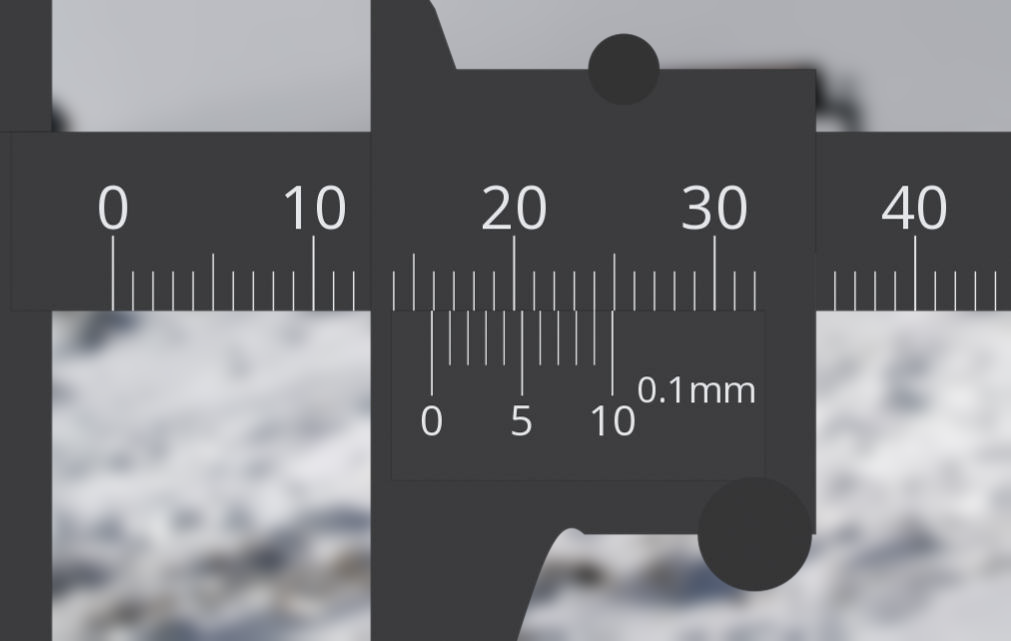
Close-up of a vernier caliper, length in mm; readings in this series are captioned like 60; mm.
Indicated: 15.9; mm
